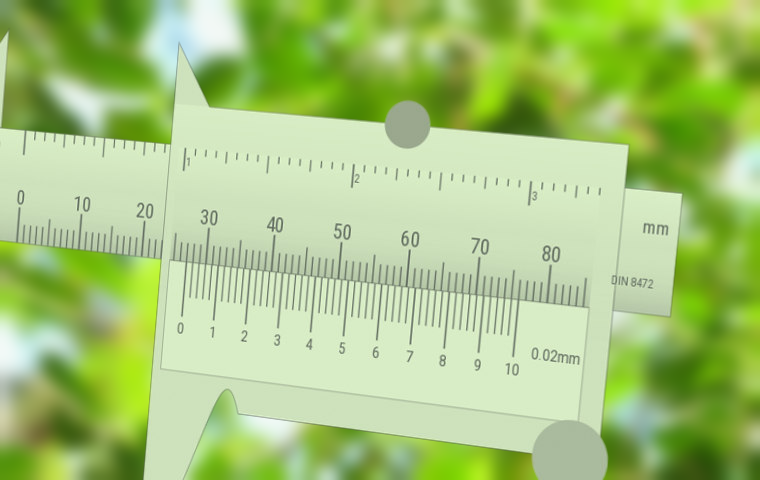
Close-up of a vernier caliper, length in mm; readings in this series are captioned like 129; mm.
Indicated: 27.0; mm
